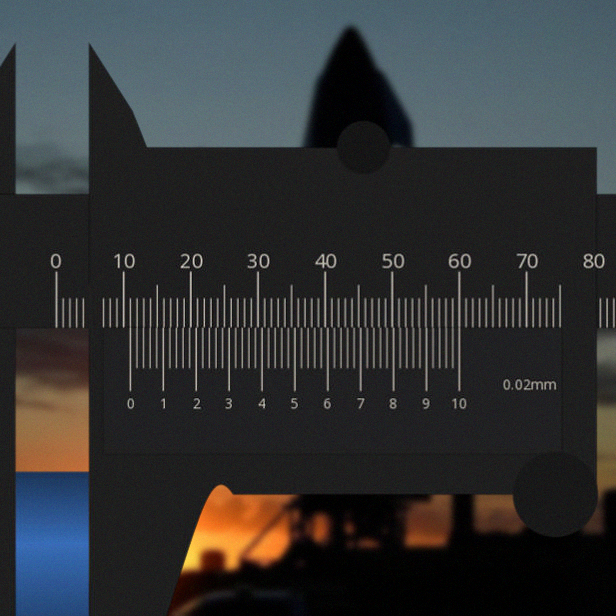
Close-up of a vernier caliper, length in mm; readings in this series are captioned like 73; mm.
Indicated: 11.0; mm
